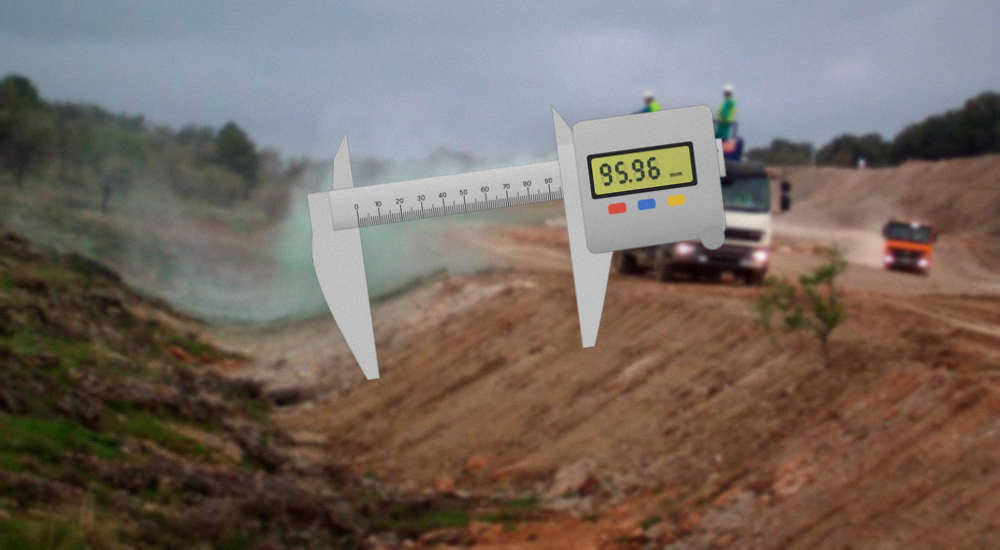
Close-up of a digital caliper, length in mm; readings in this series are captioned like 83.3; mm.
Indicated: 95.96; mm
